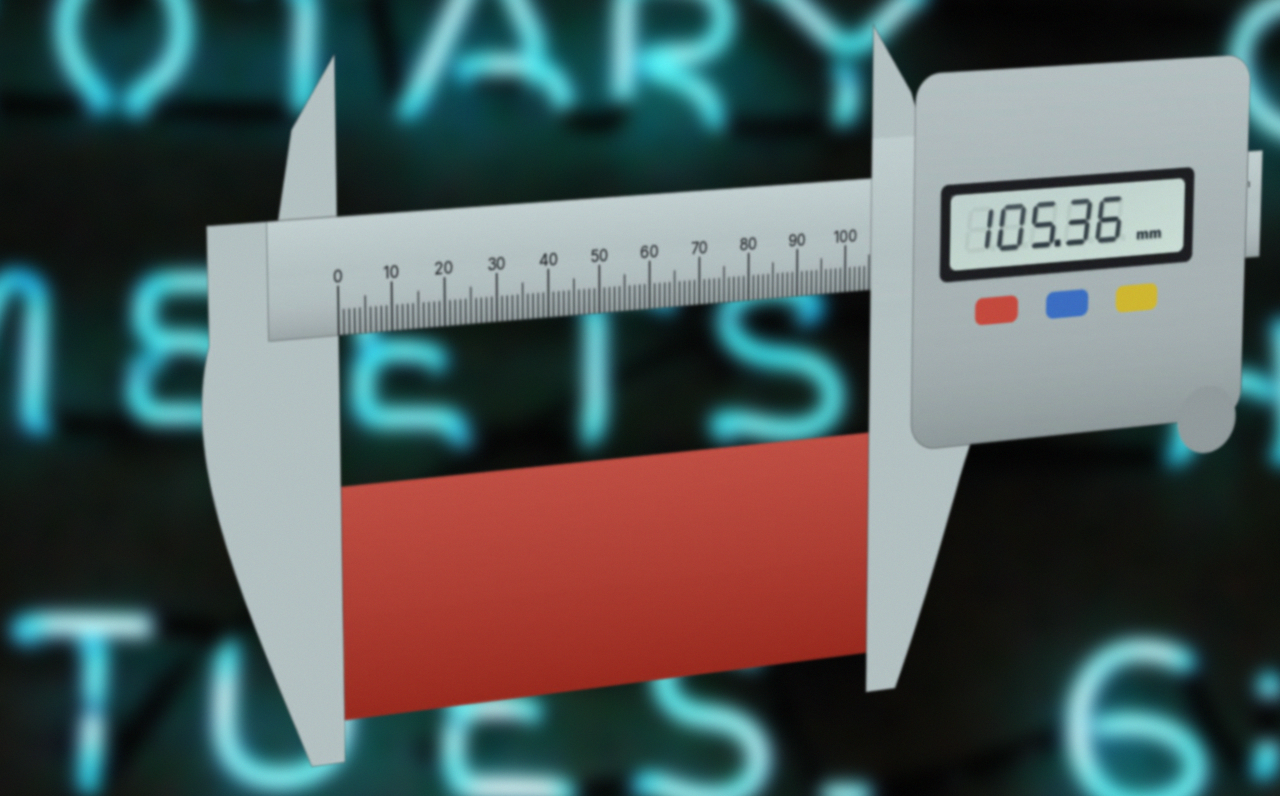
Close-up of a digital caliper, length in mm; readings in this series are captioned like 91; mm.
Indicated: 105.36; mm
